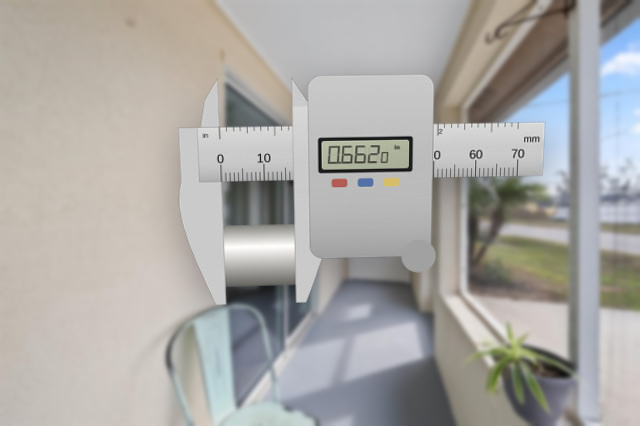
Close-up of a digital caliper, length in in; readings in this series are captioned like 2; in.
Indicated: 0.6620; in
